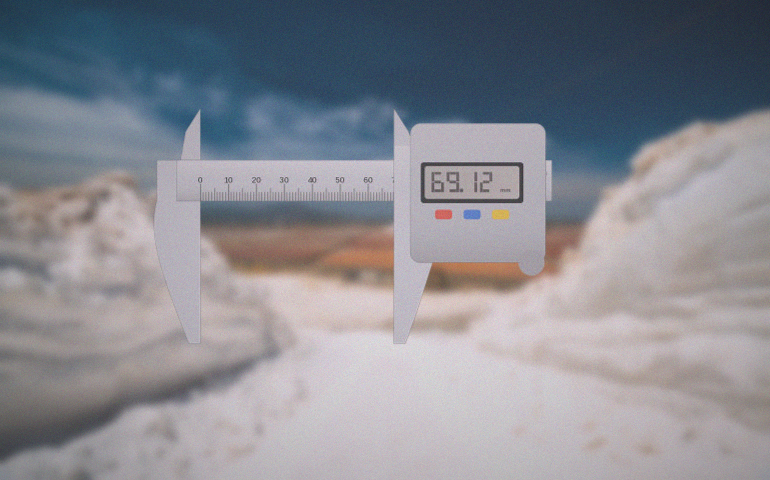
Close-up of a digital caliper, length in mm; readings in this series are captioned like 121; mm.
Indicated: 69.12; mm
